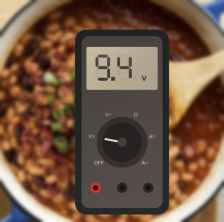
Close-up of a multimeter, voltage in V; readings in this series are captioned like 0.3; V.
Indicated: 9.4; V
